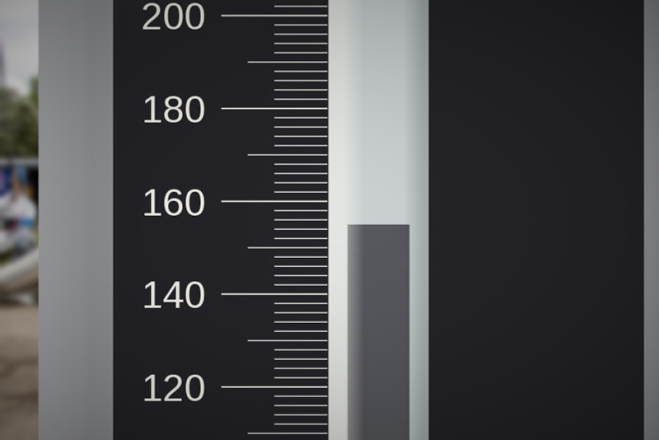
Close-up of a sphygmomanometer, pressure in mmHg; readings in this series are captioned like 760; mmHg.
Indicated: 155; mmHg
